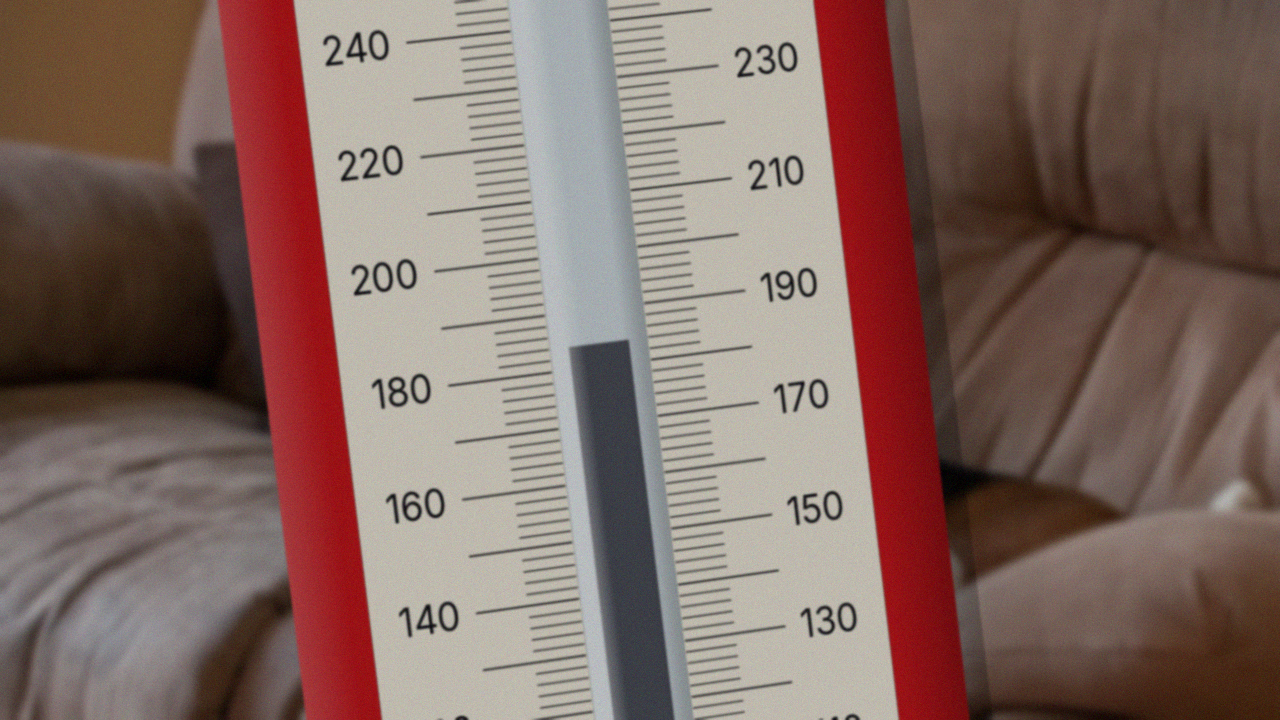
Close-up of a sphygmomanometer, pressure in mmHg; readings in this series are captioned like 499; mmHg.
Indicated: 184; mmHg
